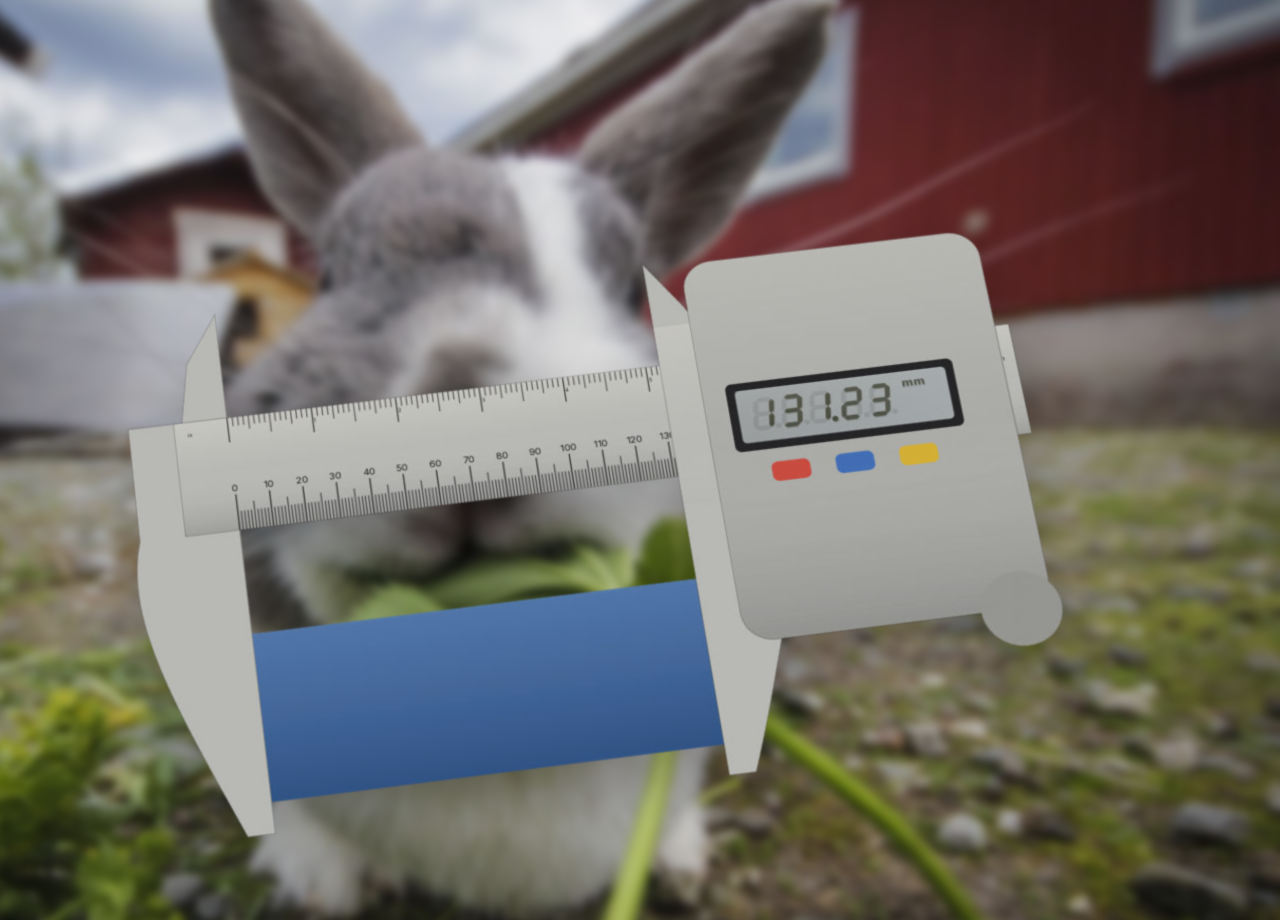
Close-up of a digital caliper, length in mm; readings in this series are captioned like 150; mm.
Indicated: 131.23; mm
